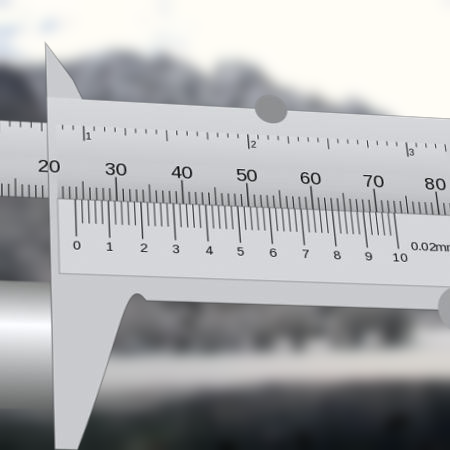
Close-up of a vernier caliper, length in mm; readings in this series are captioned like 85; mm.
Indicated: 23.8; mm
